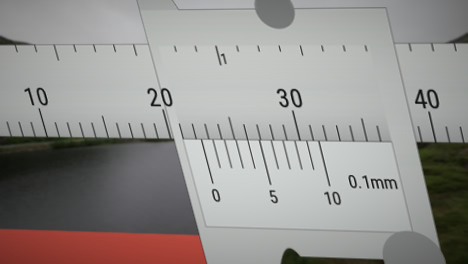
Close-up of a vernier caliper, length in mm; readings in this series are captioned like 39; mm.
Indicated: 22.4; mm
